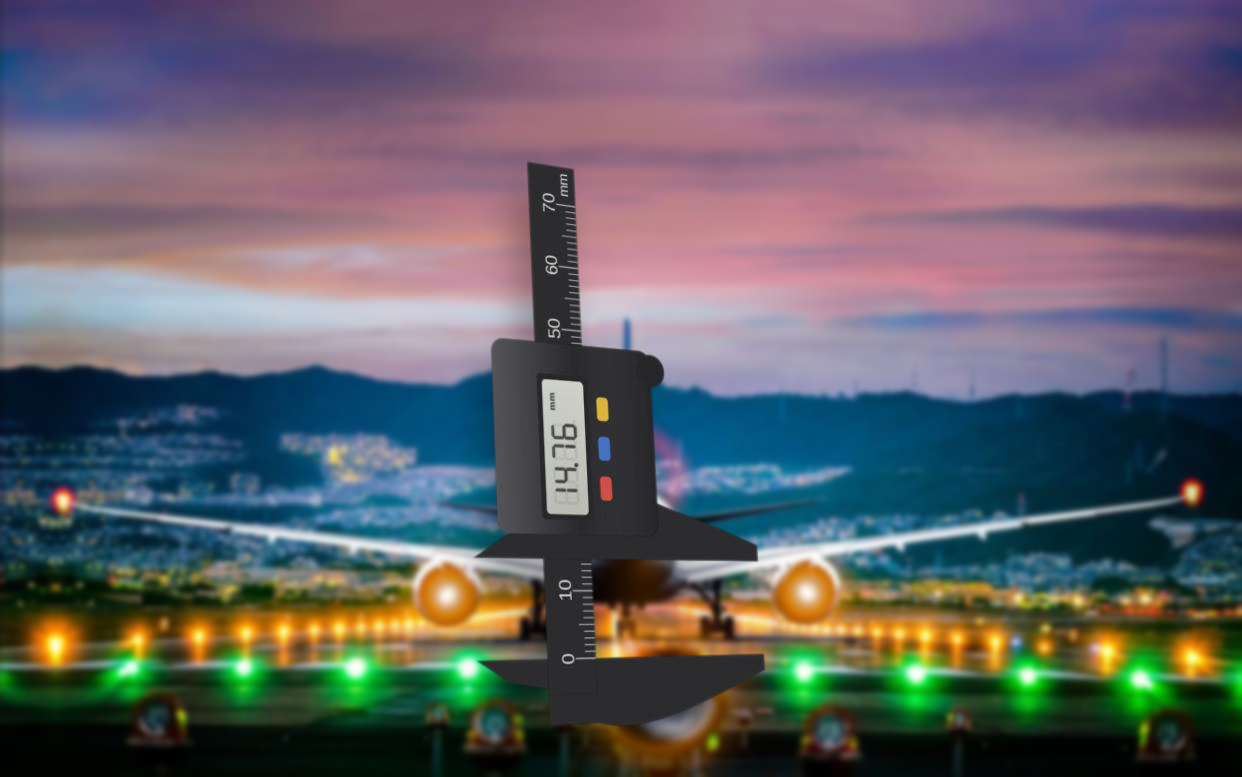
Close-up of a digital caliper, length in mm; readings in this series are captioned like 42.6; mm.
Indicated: 14.76; mm
